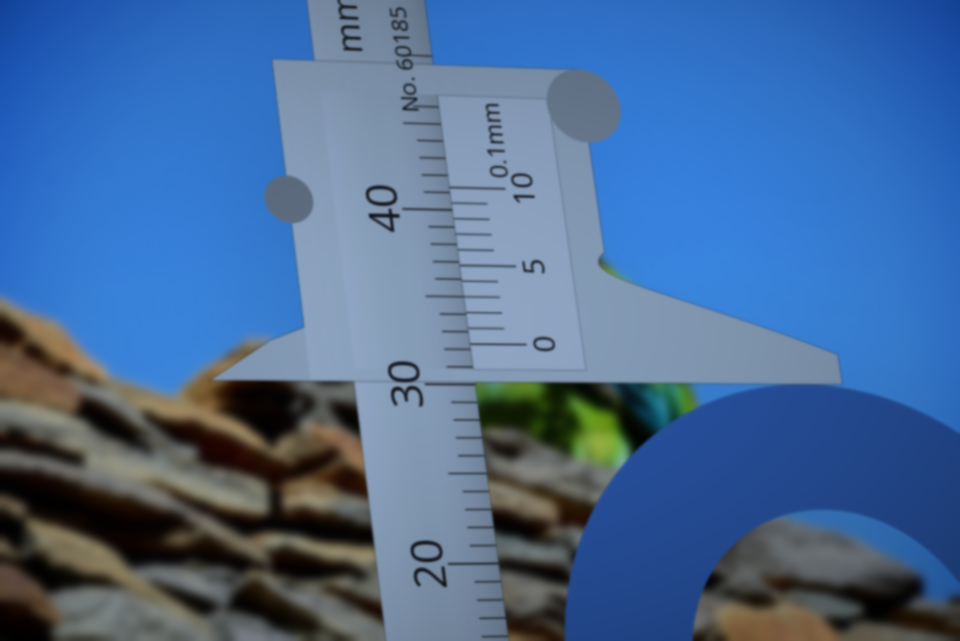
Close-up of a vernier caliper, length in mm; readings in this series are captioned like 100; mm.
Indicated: 32.3; mm
